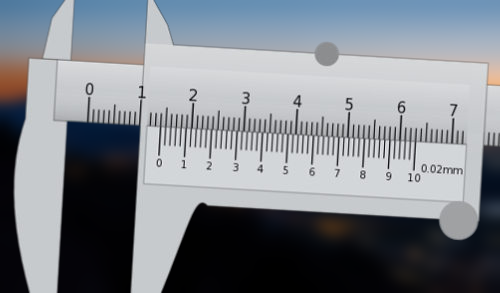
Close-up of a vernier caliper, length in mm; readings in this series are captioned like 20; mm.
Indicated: 14.0; mm
